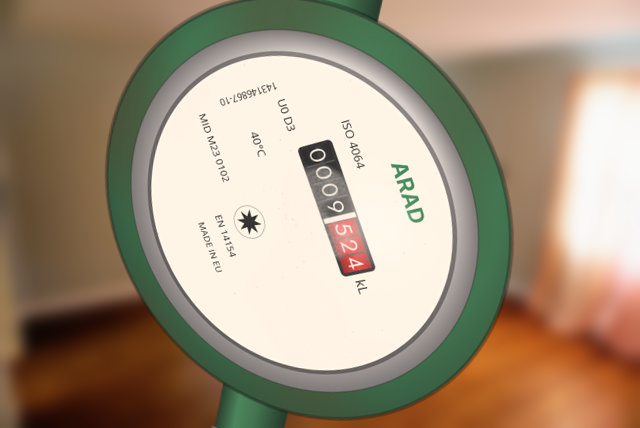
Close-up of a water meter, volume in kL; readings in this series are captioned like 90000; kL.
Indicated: 9.524; kL
